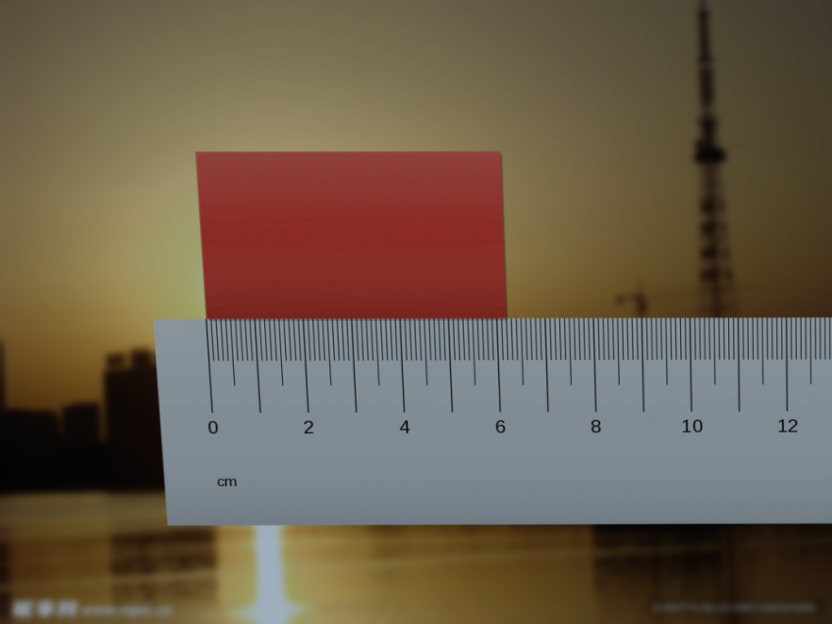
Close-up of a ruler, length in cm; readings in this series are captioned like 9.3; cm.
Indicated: 6.2; cm
